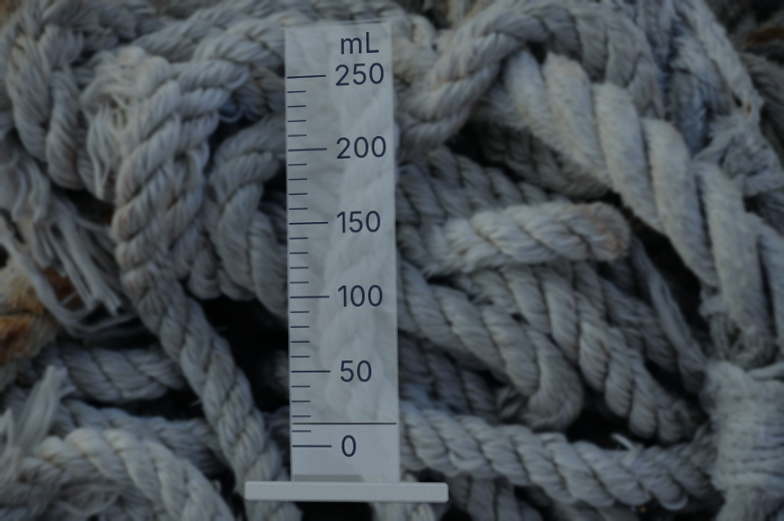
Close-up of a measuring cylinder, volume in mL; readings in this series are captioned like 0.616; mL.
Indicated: 15; mL
